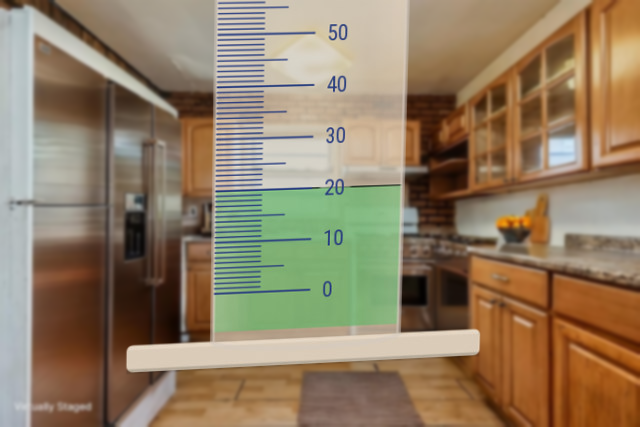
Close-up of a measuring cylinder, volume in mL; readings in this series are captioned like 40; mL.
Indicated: 20; mL
